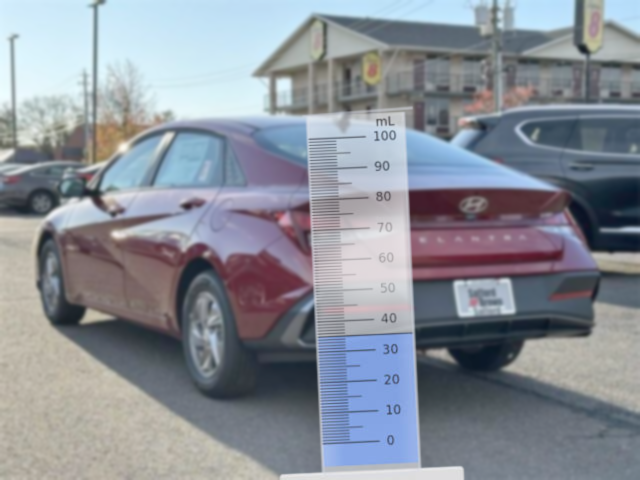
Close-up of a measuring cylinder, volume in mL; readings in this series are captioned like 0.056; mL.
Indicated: 35; mL
